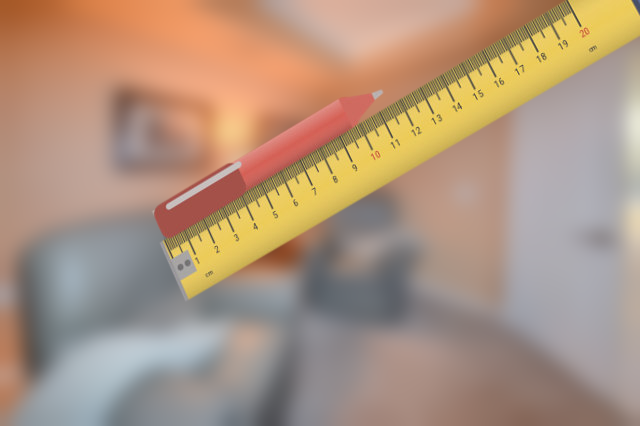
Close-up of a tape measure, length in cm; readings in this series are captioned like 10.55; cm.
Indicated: 11.5; cm
